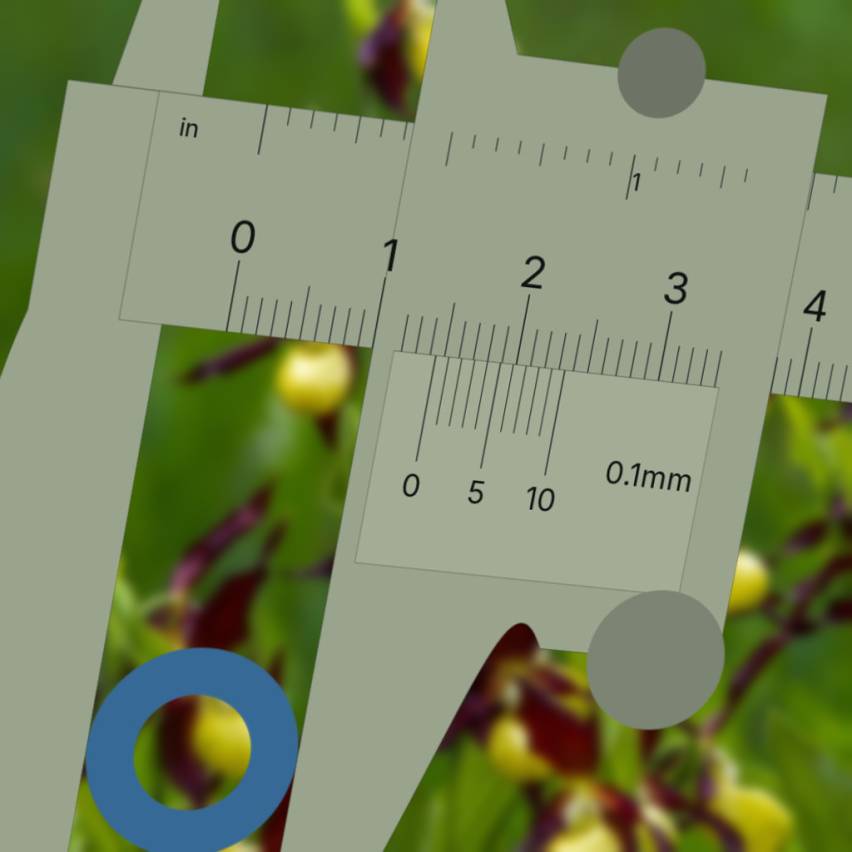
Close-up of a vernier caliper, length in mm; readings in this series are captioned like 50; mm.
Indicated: 14.4; mm
